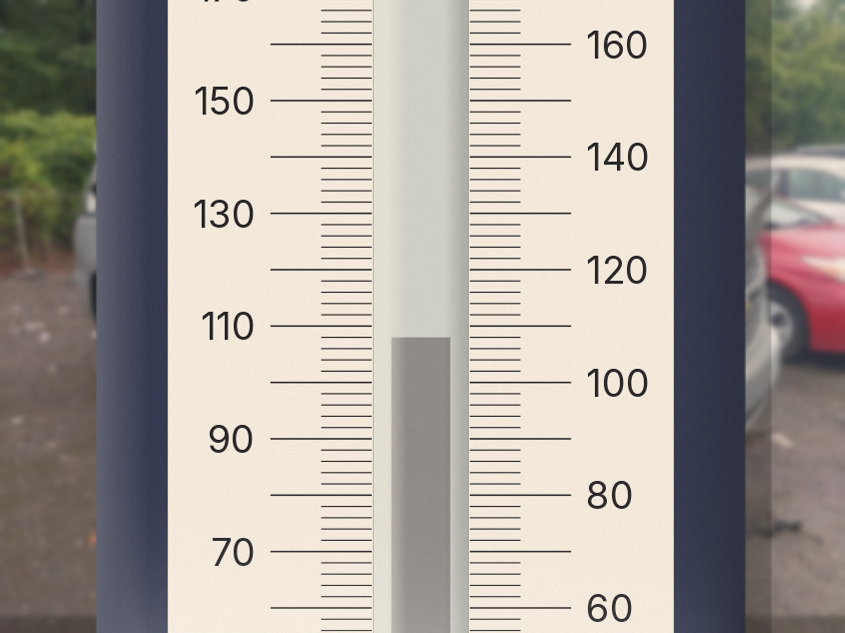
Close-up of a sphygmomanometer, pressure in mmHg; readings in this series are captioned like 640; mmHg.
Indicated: 108; mmHg
